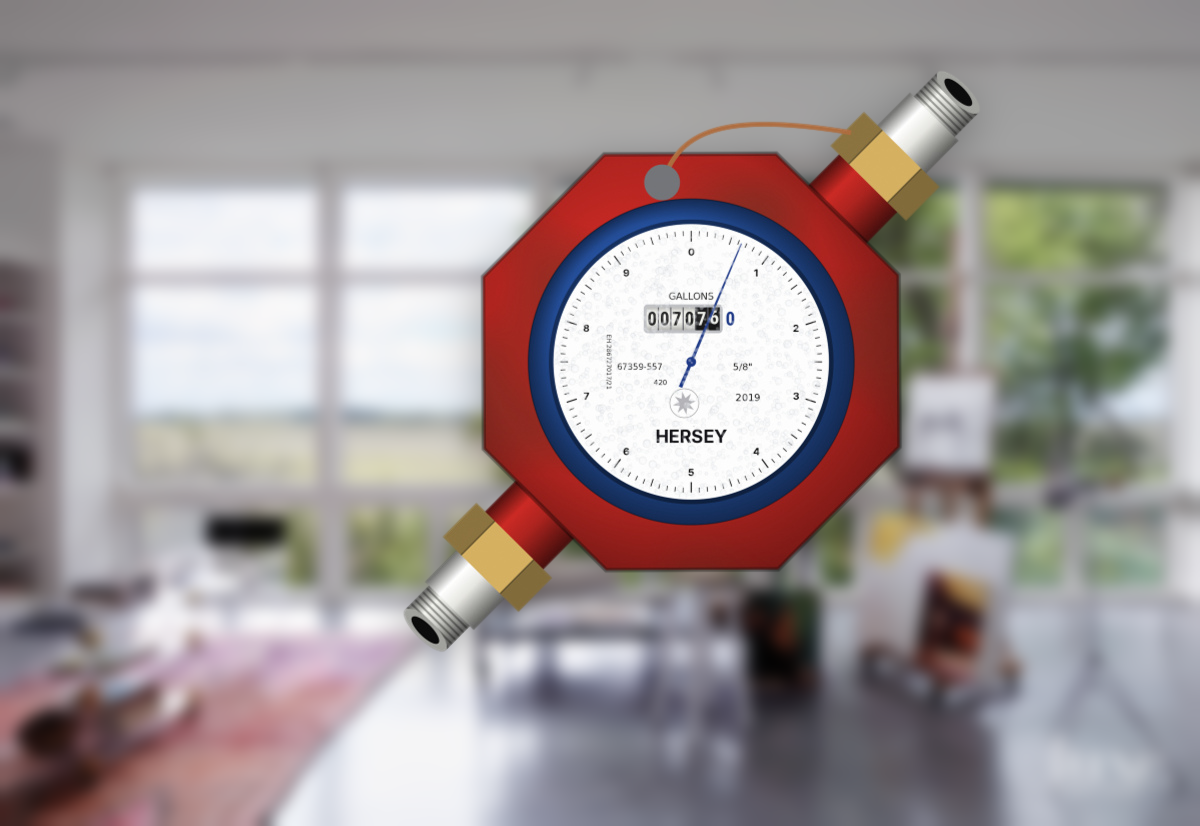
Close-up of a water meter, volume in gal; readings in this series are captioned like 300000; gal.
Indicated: 70760.6; gal
